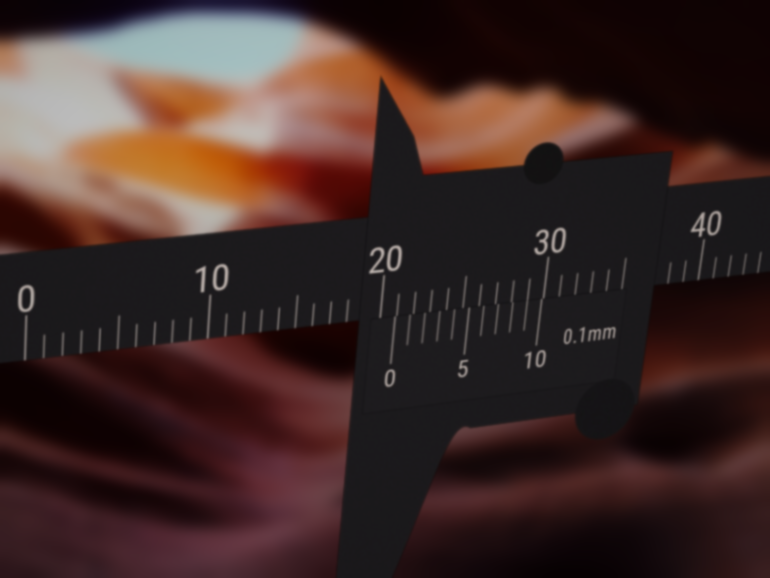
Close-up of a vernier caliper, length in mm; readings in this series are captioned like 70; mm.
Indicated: 20.9; mm
